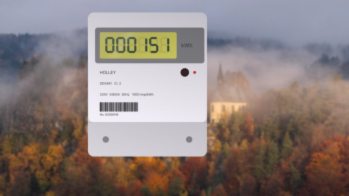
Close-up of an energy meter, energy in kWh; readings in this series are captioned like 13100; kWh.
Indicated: 151; kWh
